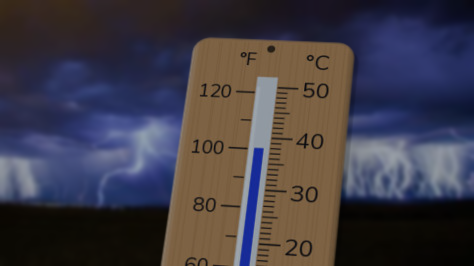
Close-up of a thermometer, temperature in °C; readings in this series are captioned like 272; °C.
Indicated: 38; °C
